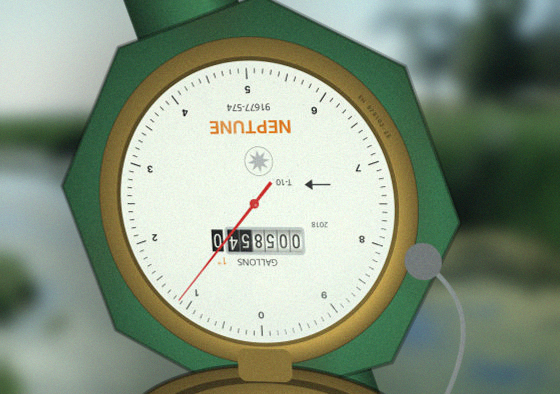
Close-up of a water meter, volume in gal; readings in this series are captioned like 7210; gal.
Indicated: 58541.1; gal
